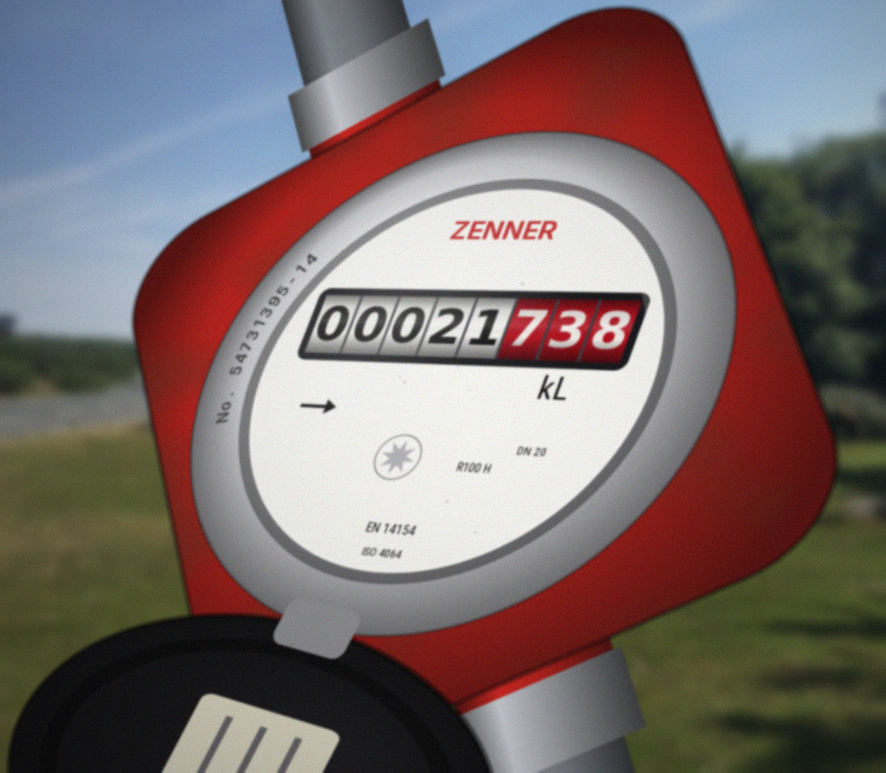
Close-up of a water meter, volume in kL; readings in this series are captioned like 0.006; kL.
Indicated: 21.738; kL
